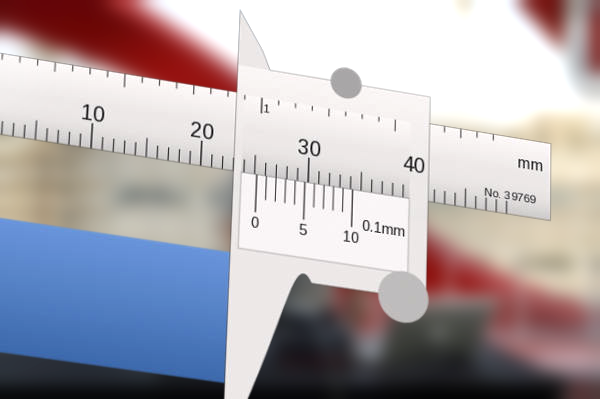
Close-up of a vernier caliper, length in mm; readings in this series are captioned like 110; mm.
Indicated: 25.2; mm
